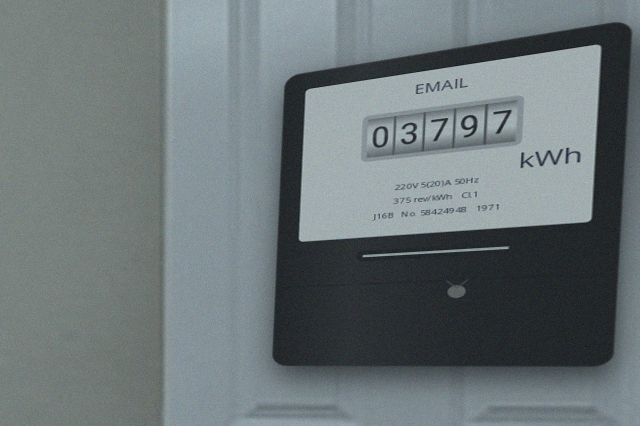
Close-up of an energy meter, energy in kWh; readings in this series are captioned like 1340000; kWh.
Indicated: 3797; kWh
